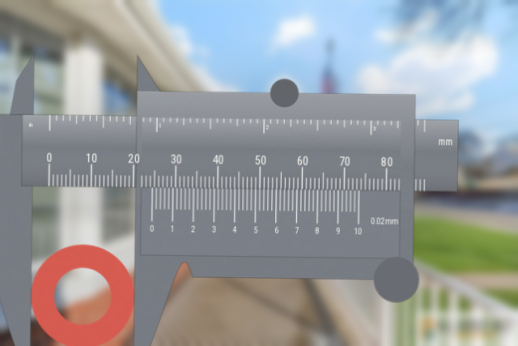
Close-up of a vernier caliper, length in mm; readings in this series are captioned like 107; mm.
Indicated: 24.5; mm
